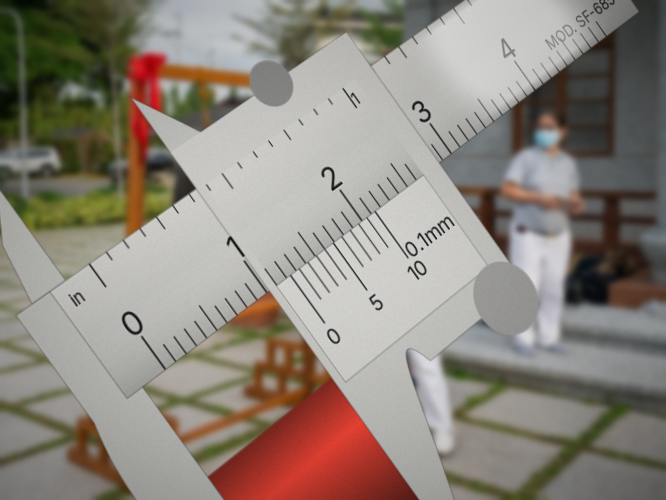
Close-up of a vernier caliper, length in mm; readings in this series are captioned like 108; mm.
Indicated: 12.4; mm
